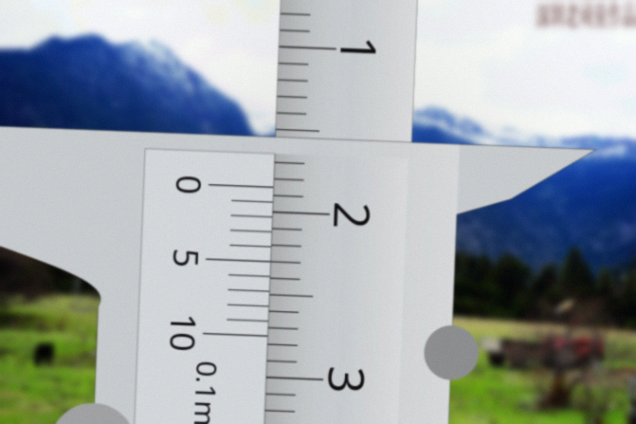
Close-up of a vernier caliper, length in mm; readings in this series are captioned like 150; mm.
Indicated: 18.5; mm
